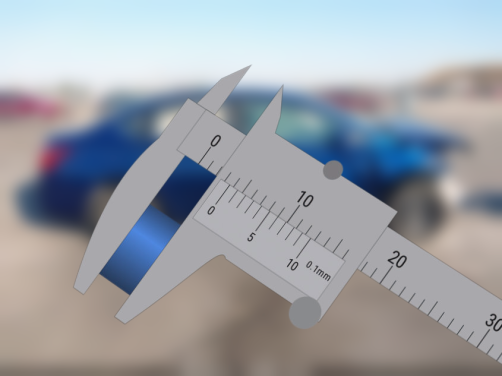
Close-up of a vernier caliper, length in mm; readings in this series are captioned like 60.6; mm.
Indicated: 3.6; mm
